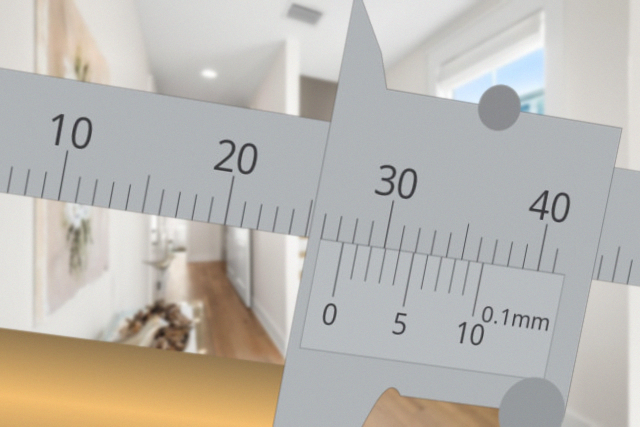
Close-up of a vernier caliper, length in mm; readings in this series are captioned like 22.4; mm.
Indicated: 27.4; mm
